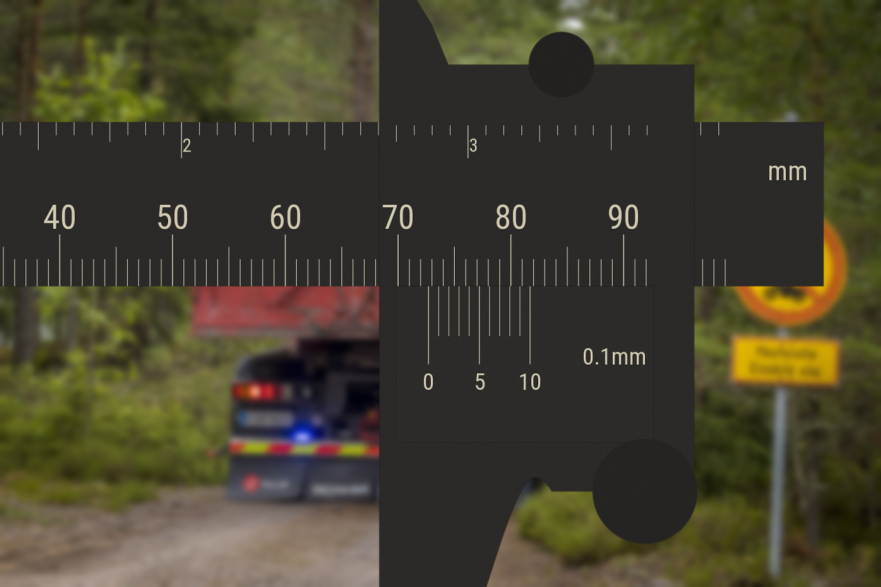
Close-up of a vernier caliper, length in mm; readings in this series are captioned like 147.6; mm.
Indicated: 72.7; mm
